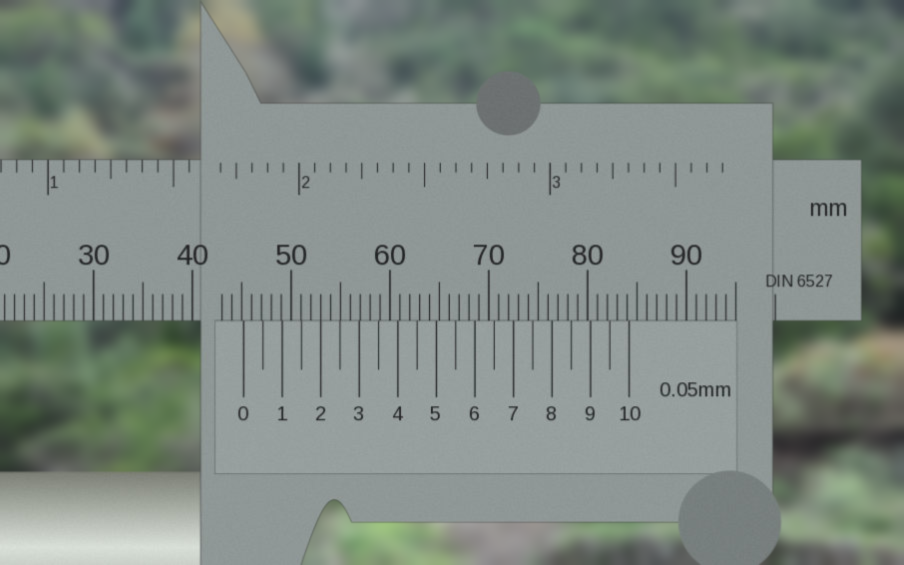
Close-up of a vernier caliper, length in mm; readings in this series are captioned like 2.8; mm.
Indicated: 45.2; mm
